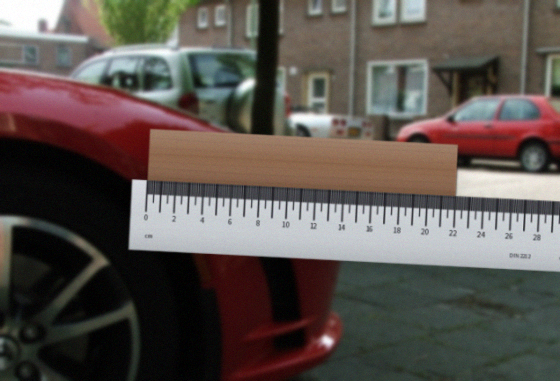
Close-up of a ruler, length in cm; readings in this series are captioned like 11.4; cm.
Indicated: 22; cm
